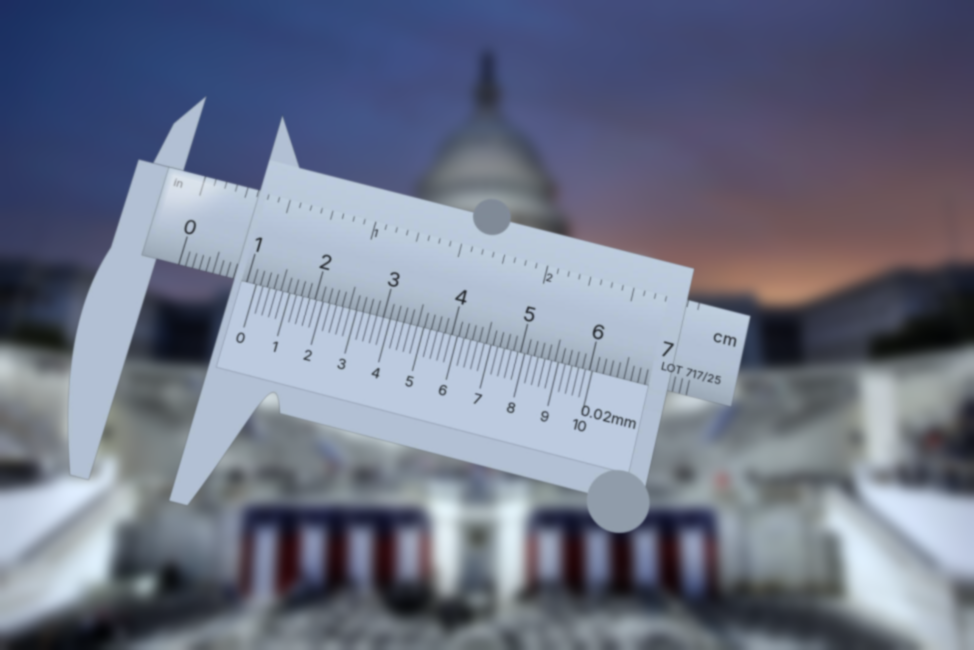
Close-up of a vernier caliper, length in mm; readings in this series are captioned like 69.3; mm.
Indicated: 11.4; mm
